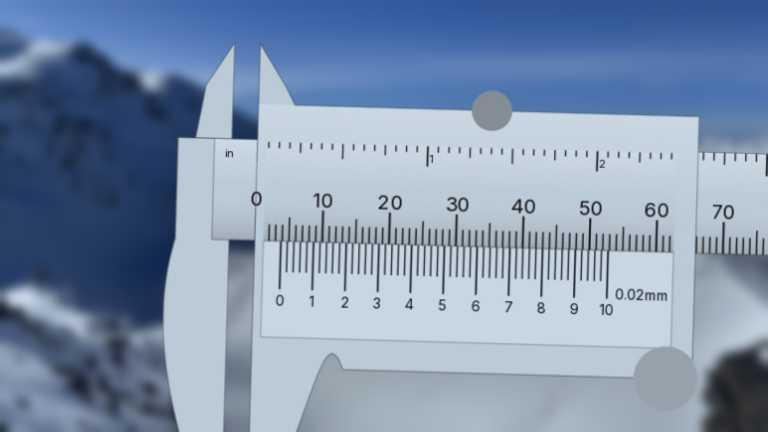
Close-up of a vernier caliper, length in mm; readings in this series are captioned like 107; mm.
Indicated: 3.8; mm
